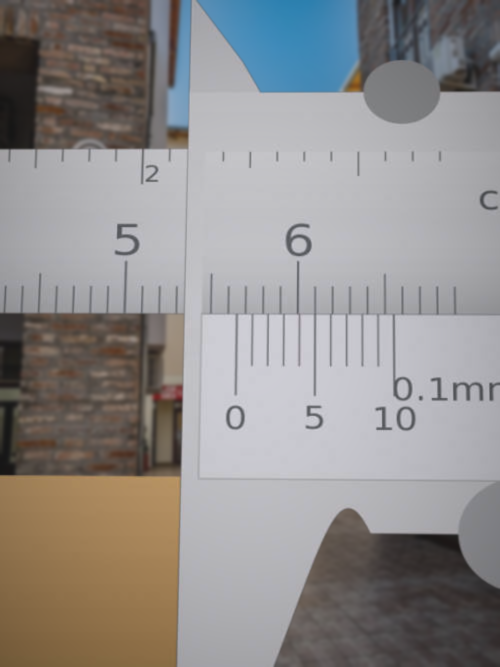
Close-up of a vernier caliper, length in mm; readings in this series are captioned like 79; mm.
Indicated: 56.5; mm
